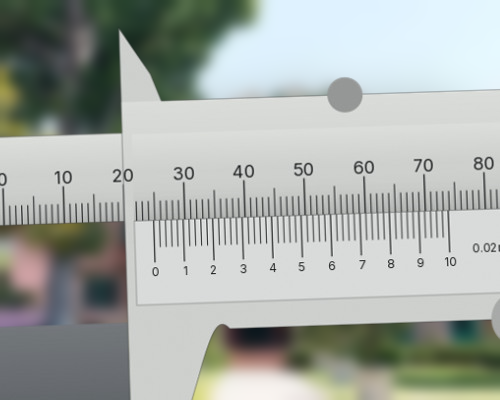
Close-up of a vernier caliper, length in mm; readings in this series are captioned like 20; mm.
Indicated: 24.8; mm
